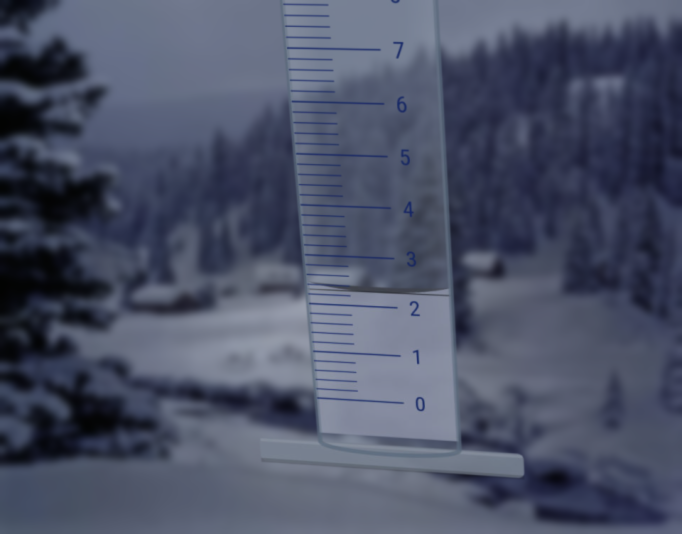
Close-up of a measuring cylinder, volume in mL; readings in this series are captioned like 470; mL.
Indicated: 2.3; mL
